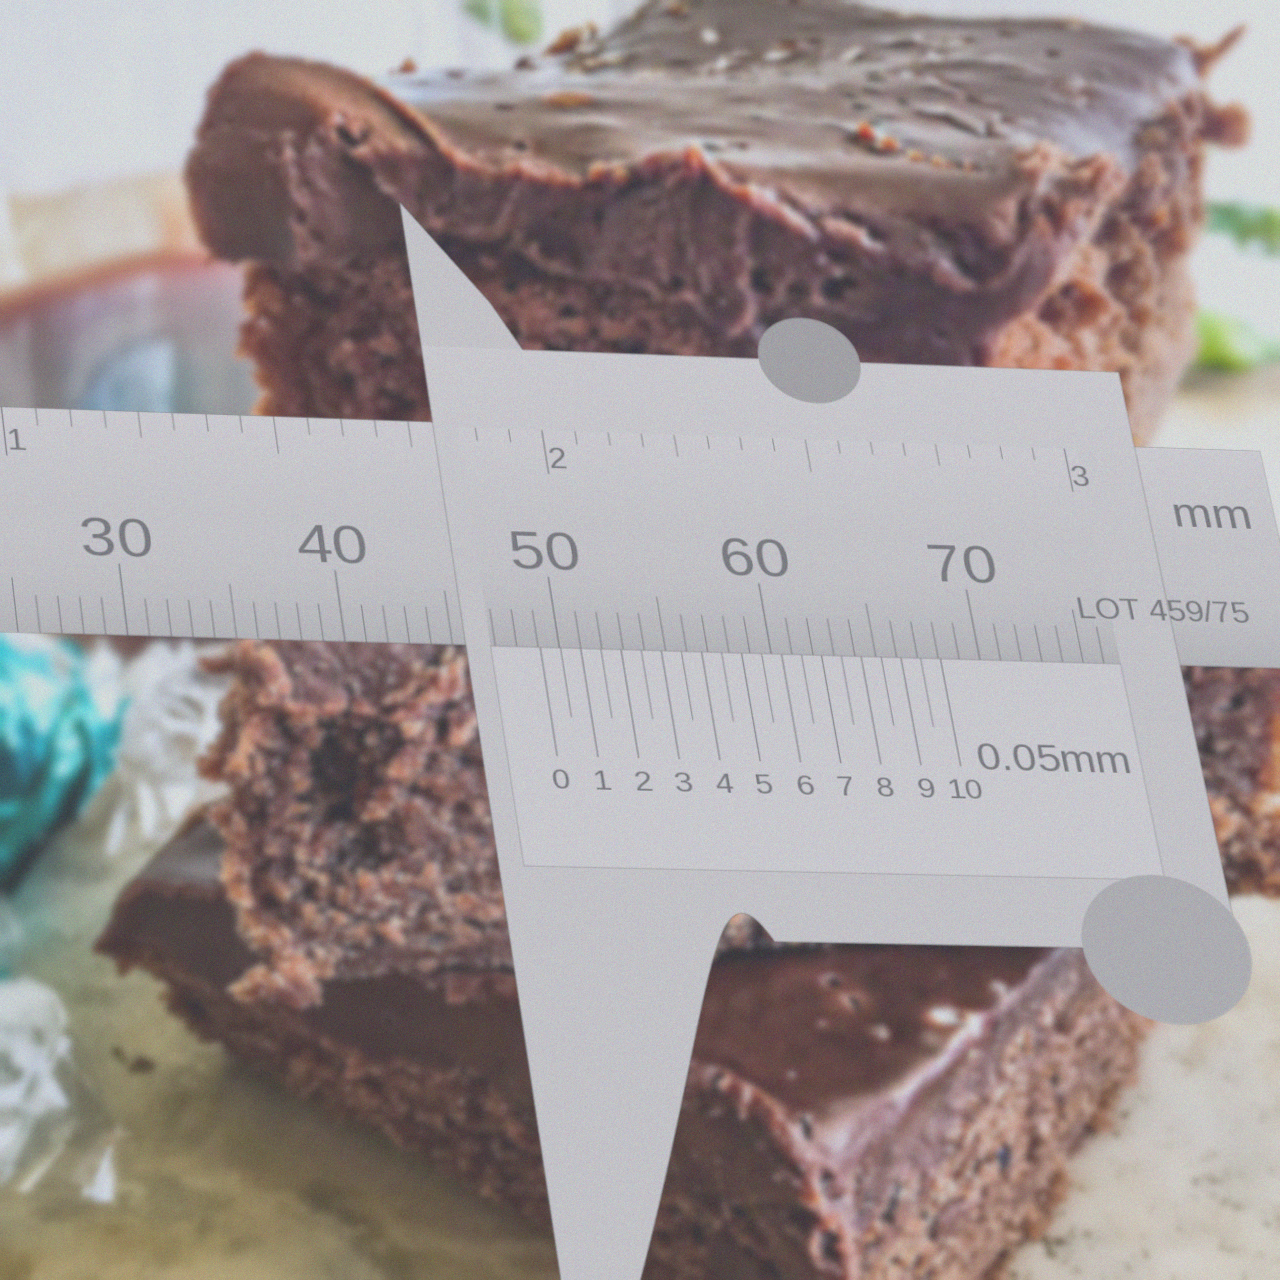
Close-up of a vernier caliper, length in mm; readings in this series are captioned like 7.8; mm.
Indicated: 49.1; mm
